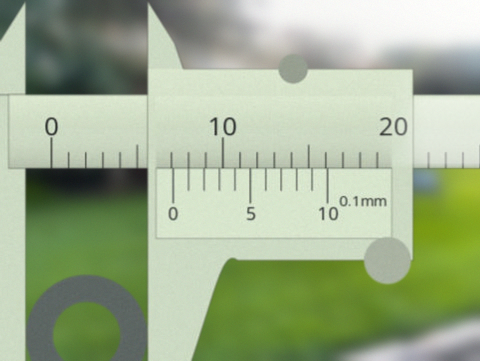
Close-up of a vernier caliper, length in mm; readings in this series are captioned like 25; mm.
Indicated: 7.1; mm
